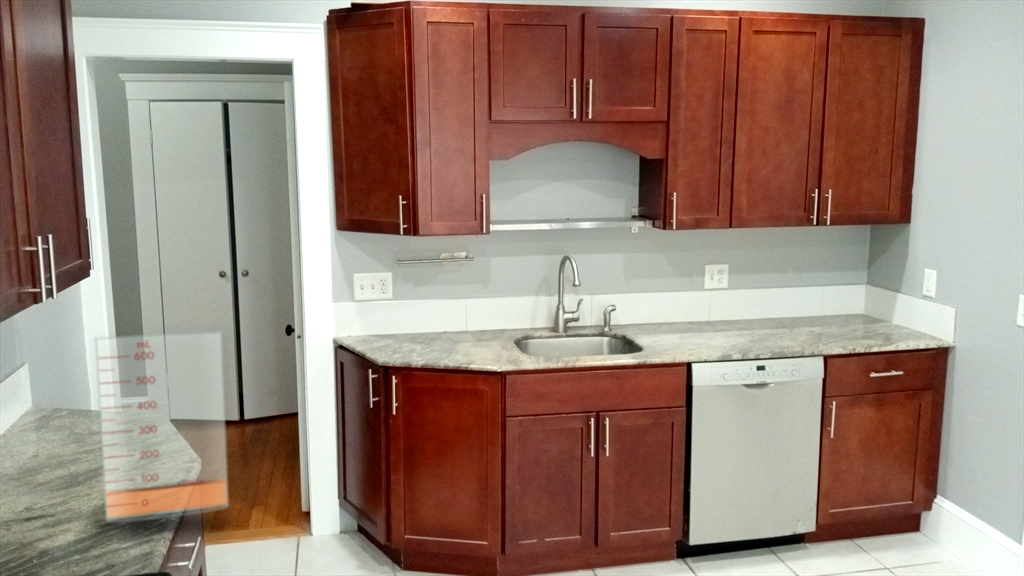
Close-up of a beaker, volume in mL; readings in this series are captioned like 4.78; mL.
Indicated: 50; mL
